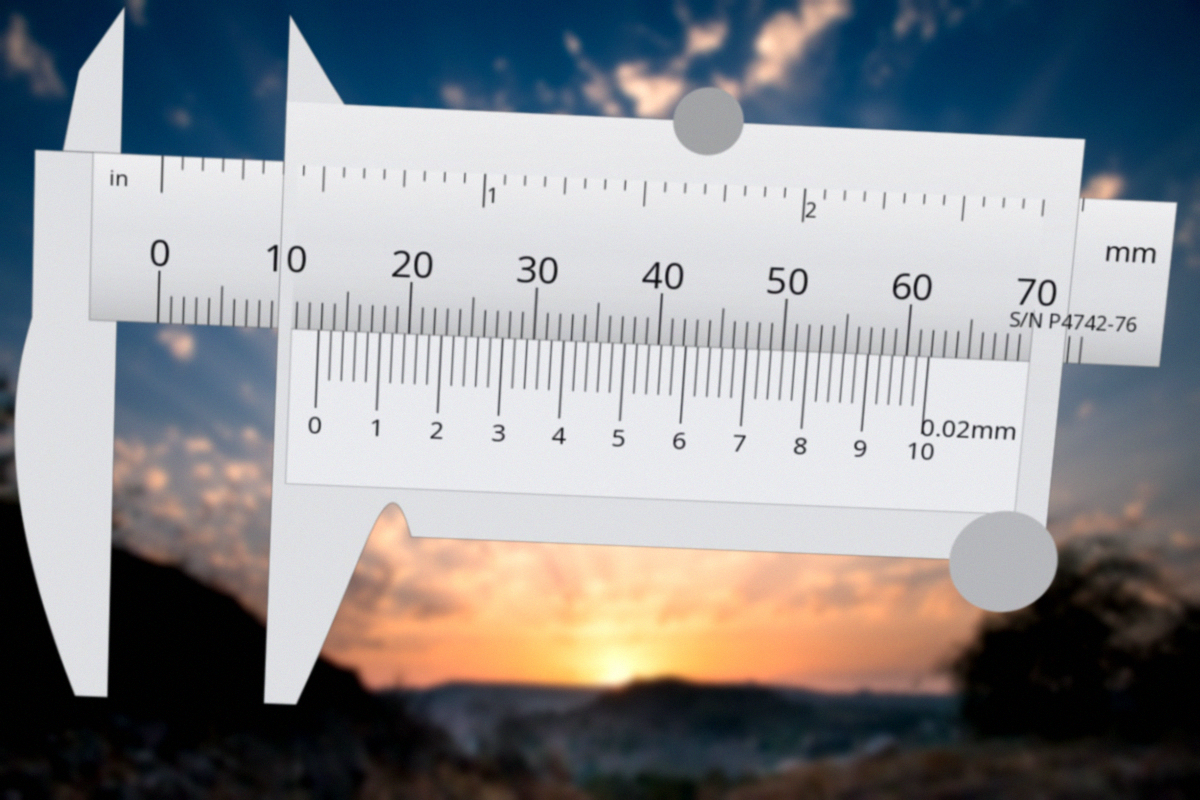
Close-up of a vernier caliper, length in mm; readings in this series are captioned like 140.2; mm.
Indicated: 12.8; mm
